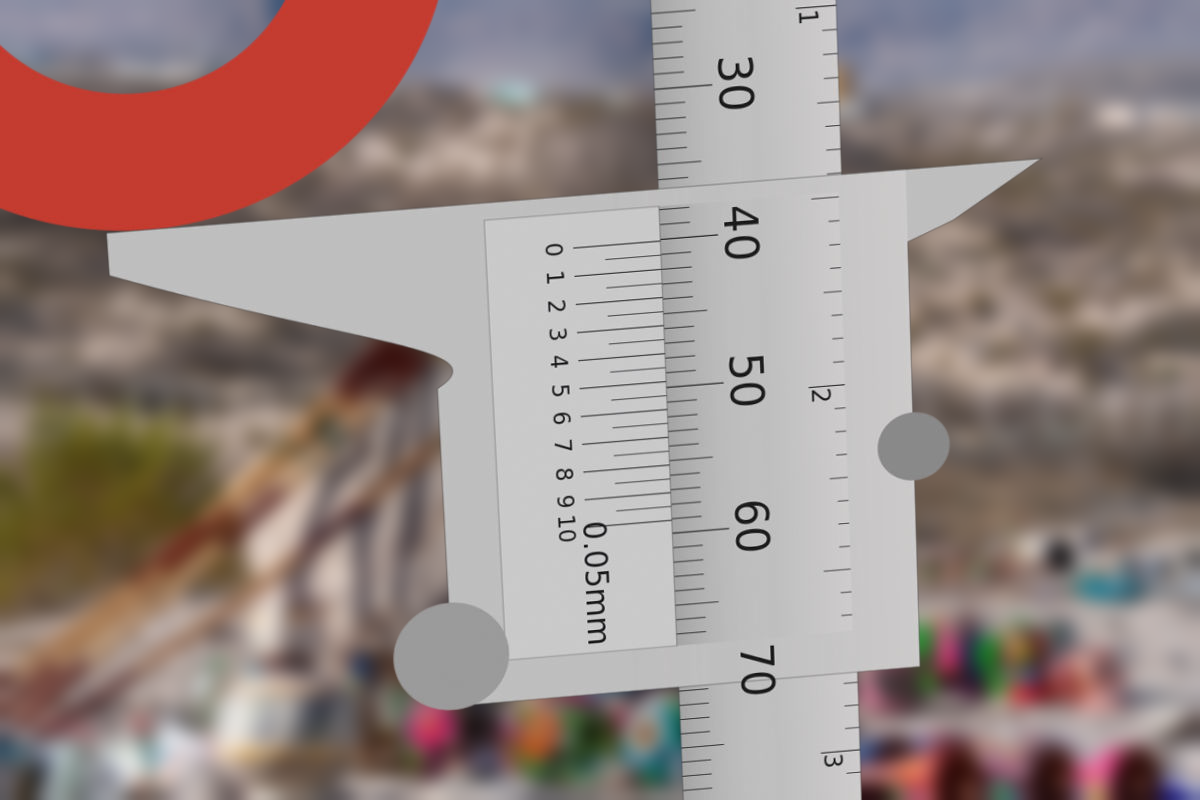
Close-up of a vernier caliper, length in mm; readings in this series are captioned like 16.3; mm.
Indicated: 40.1; mm
